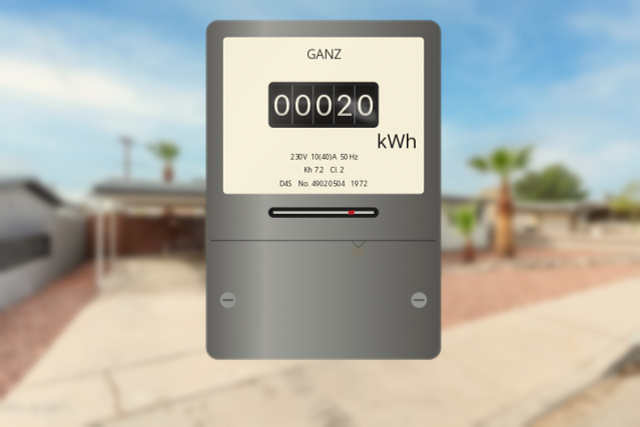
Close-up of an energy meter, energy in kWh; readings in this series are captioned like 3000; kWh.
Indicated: 20; kWh
